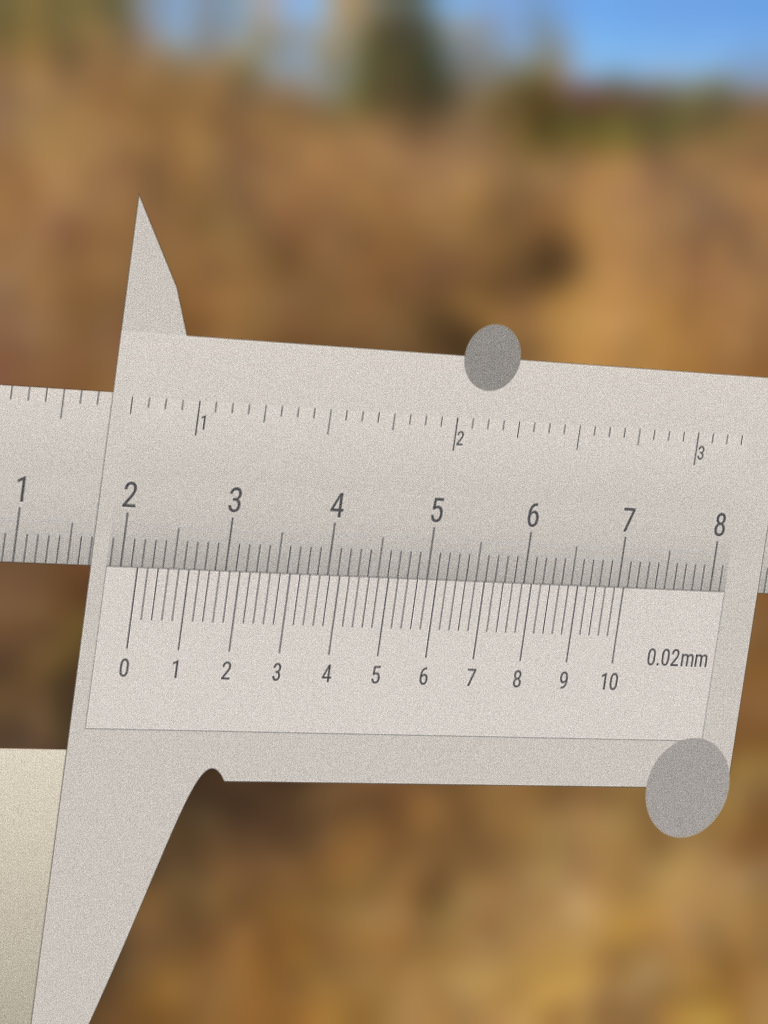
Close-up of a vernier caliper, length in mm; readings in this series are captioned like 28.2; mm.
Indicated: 21.6; mm
